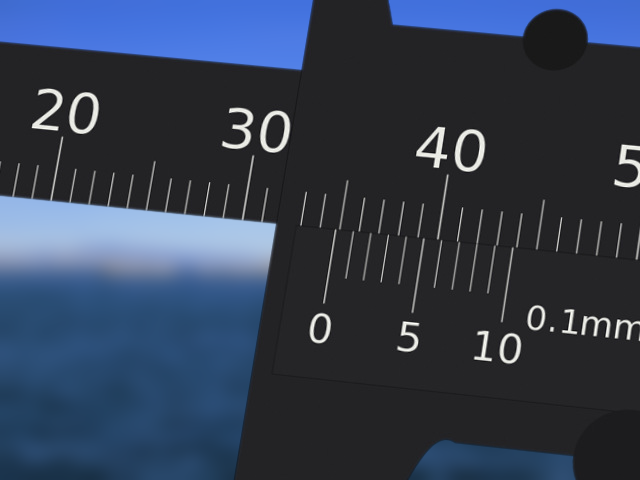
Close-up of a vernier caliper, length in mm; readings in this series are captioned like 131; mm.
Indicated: 34.8; mm
